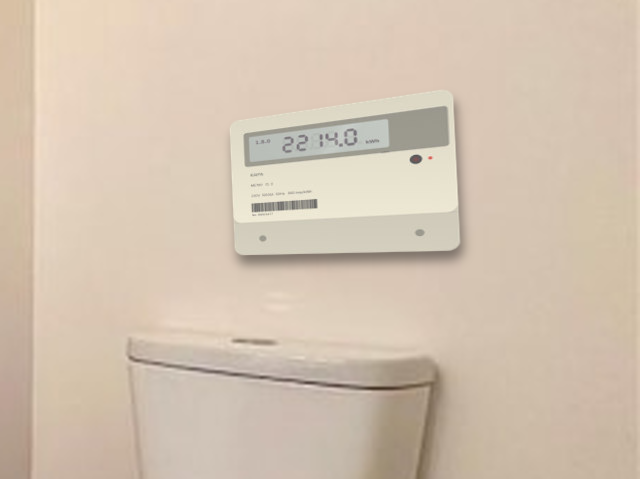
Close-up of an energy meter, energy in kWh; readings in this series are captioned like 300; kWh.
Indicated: 2214.0; kWh
